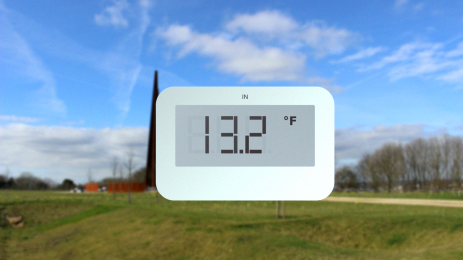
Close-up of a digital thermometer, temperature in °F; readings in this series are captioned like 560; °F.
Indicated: 13.2; °F
